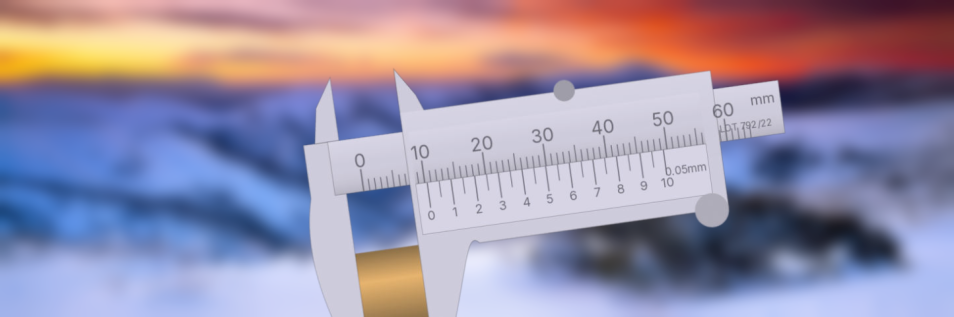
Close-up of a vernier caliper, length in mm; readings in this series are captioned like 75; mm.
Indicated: 10.4; mm
